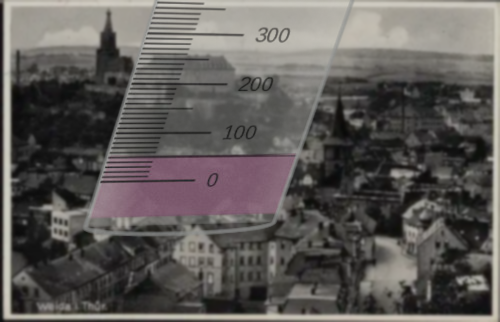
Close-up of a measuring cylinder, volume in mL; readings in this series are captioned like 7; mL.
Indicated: 50; mL
